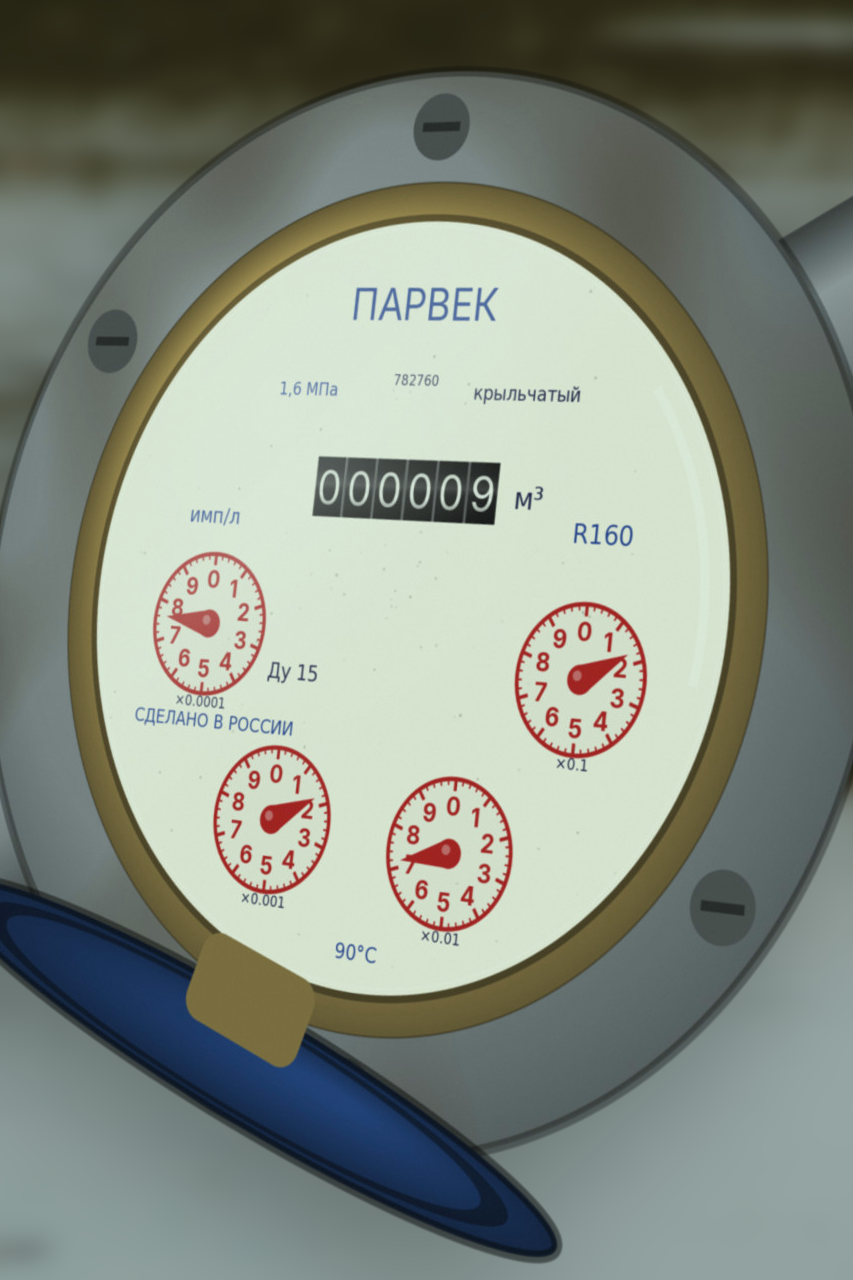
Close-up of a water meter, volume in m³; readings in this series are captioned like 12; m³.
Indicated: 9.1717; m³
